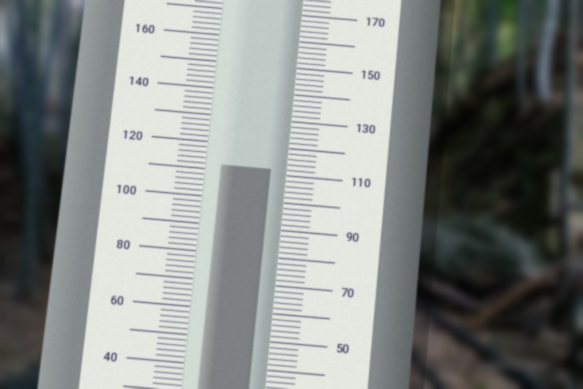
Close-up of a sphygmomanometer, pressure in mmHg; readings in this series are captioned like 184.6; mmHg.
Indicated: 112; mmHg
